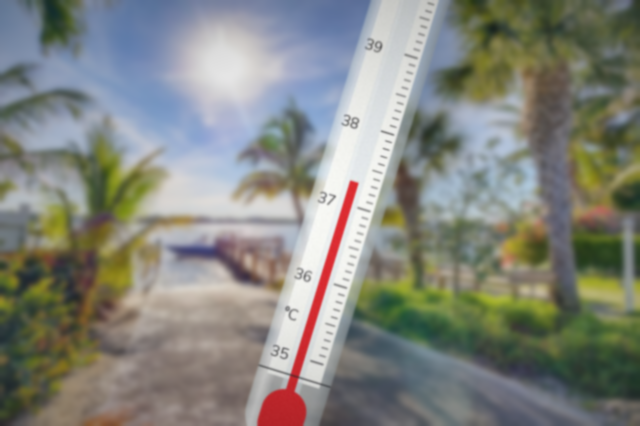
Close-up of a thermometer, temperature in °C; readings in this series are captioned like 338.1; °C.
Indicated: 37.3; °C
